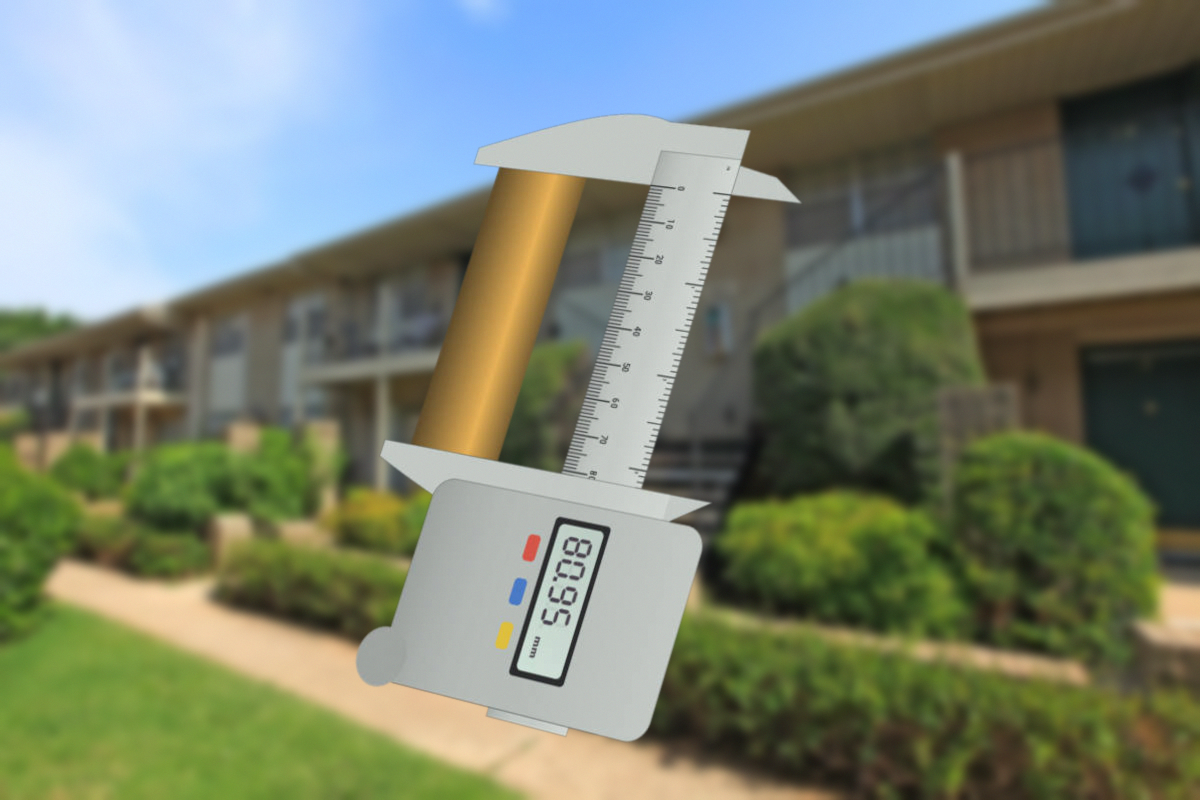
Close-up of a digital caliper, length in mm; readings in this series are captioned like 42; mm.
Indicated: 80.95; mm
